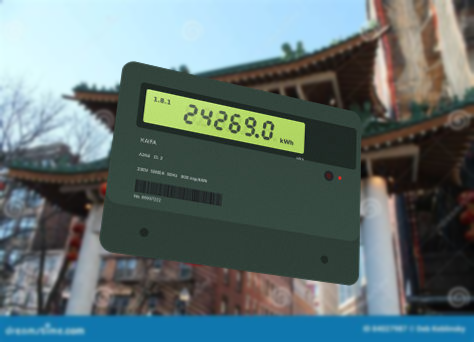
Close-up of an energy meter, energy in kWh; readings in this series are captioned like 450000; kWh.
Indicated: 24269.0; kWh
